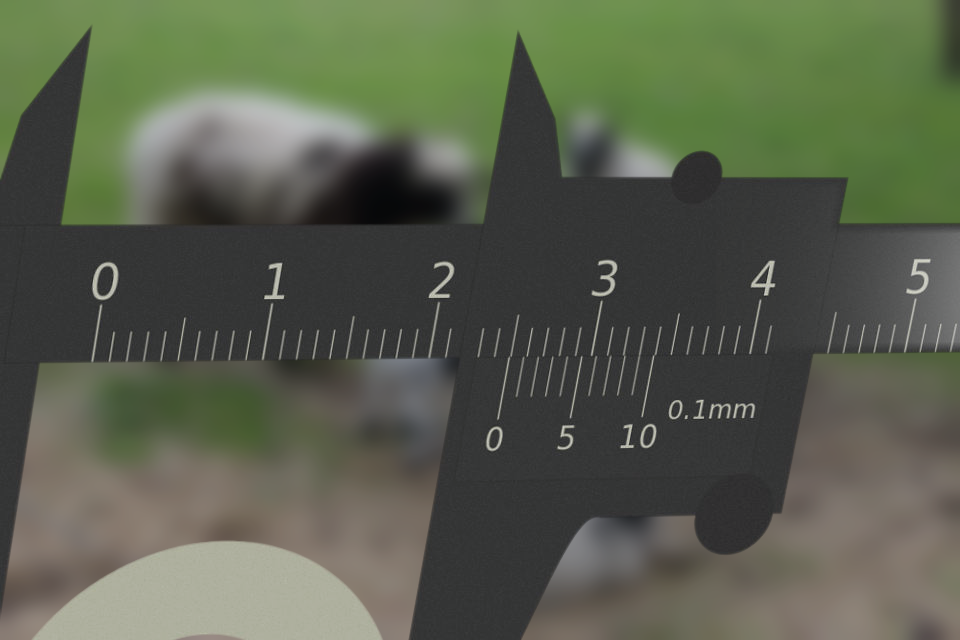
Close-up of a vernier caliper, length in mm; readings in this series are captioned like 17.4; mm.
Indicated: 24.9; mm
